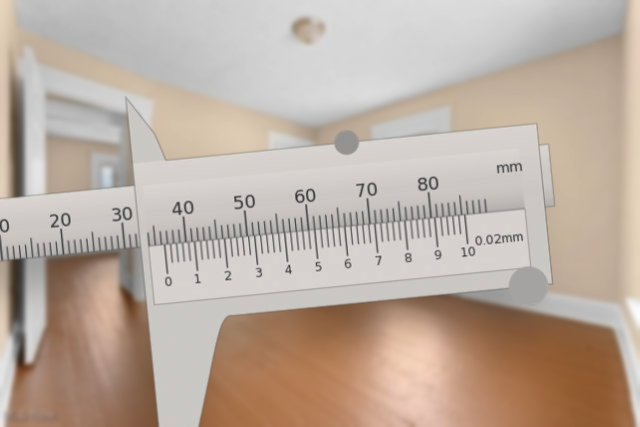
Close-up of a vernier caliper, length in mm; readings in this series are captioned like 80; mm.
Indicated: 36.5; mm
